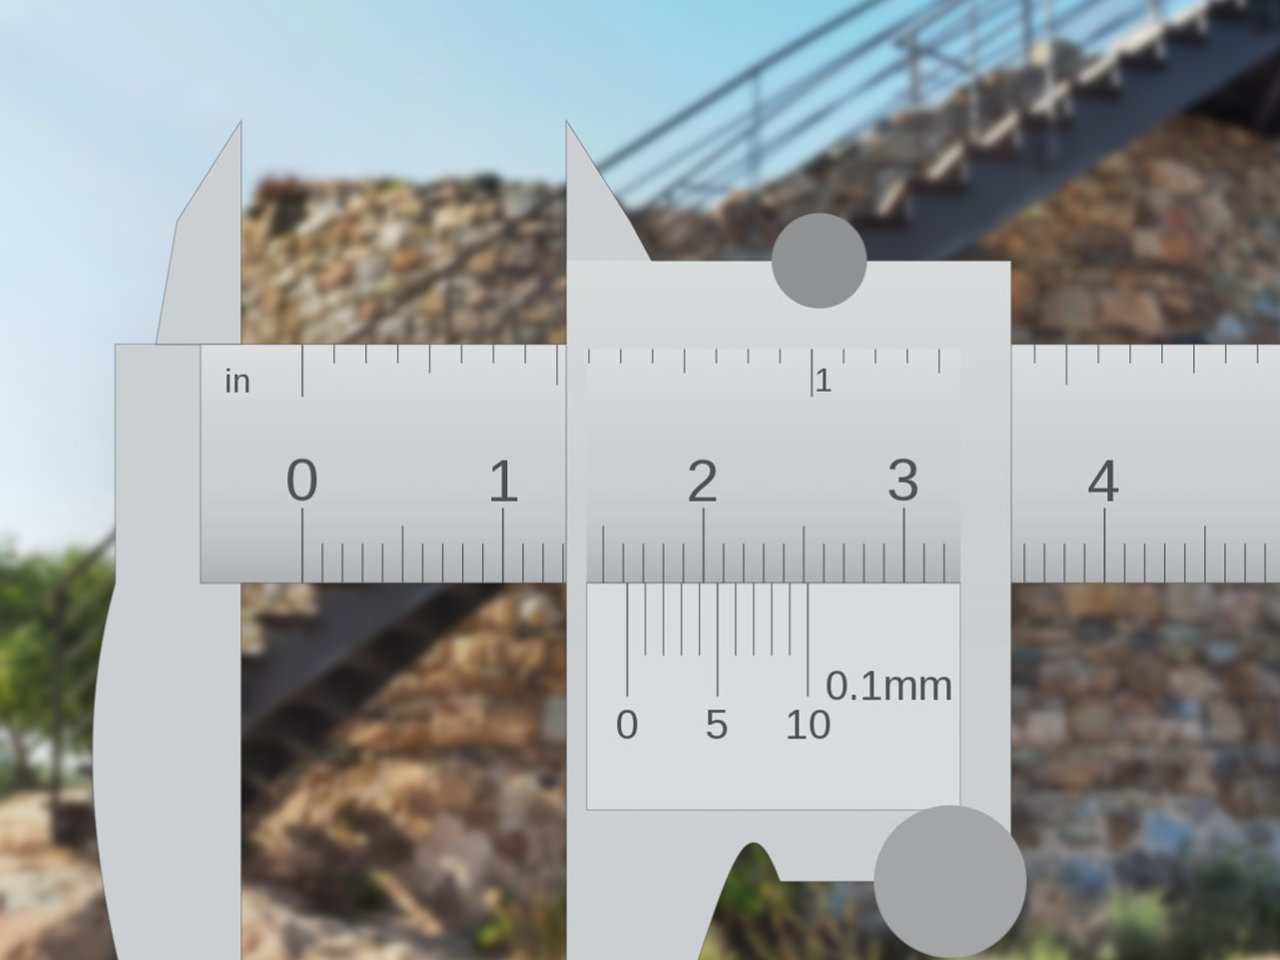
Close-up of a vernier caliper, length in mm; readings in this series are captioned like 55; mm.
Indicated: 16.2; mm
